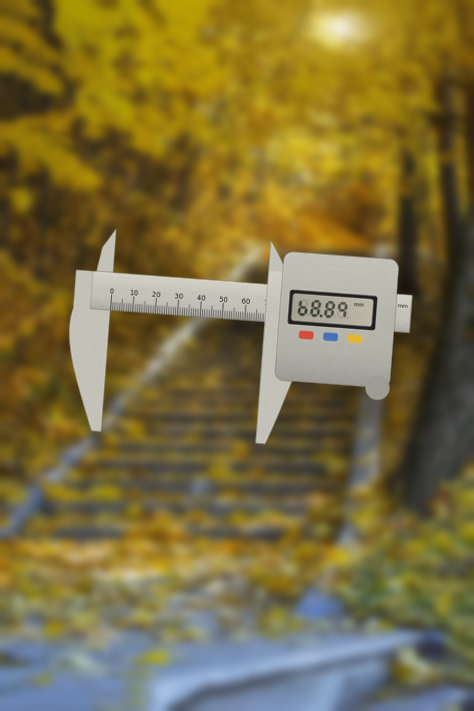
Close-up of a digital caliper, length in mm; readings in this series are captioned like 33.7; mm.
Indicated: 68.89; mm
